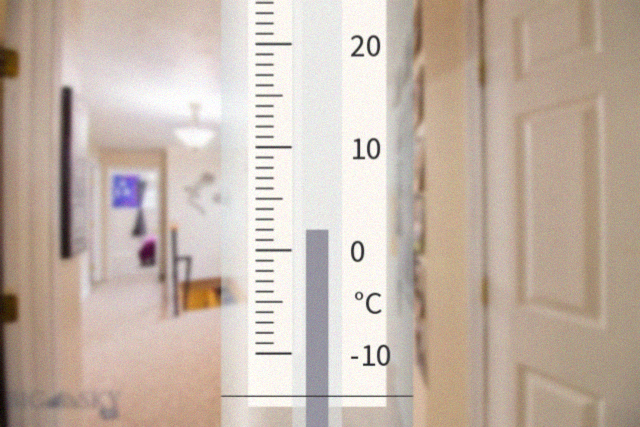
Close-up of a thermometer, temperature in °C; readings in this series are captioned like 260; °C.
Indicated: 2; °C
